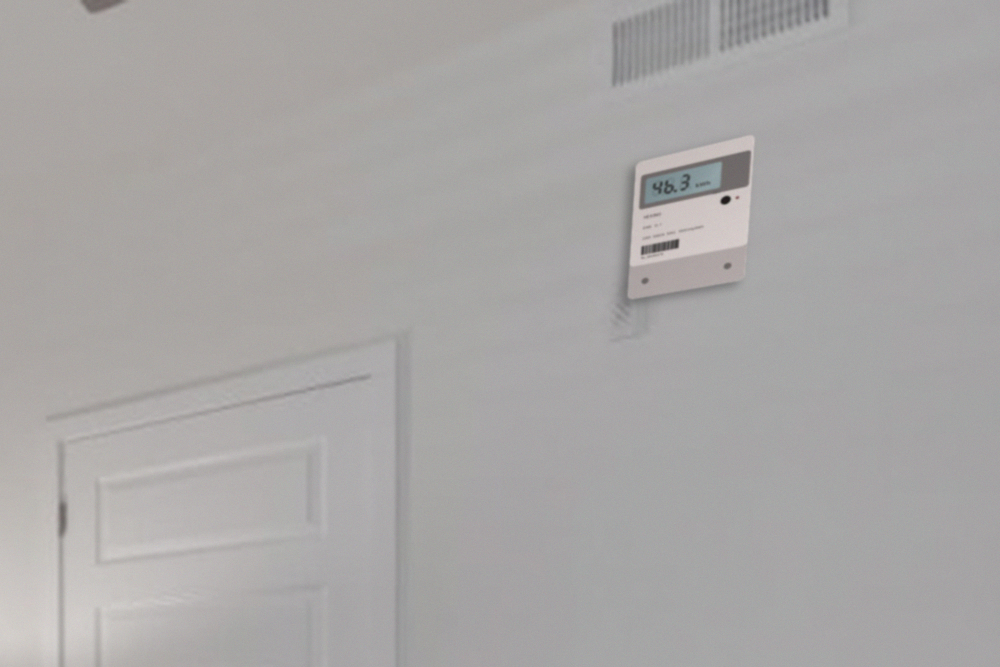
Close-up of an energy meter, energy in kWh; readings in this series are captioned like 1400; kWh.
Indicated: 46.3; kWh
